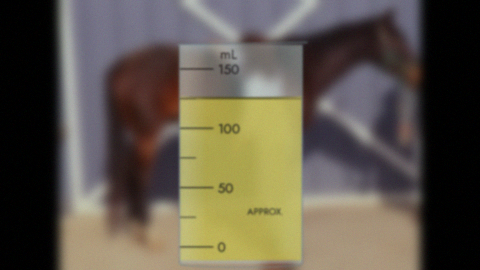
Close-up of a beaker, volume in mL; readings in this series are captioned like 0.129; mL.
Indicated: 125; mL
